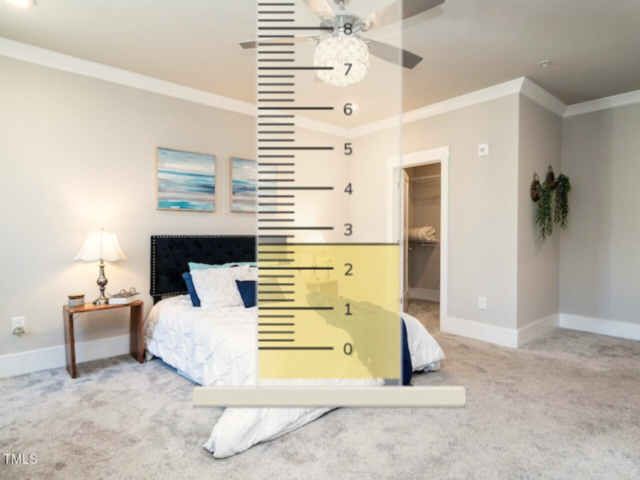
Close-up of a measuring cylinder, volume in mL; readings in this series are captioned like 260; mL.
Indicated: 2.6; mL
